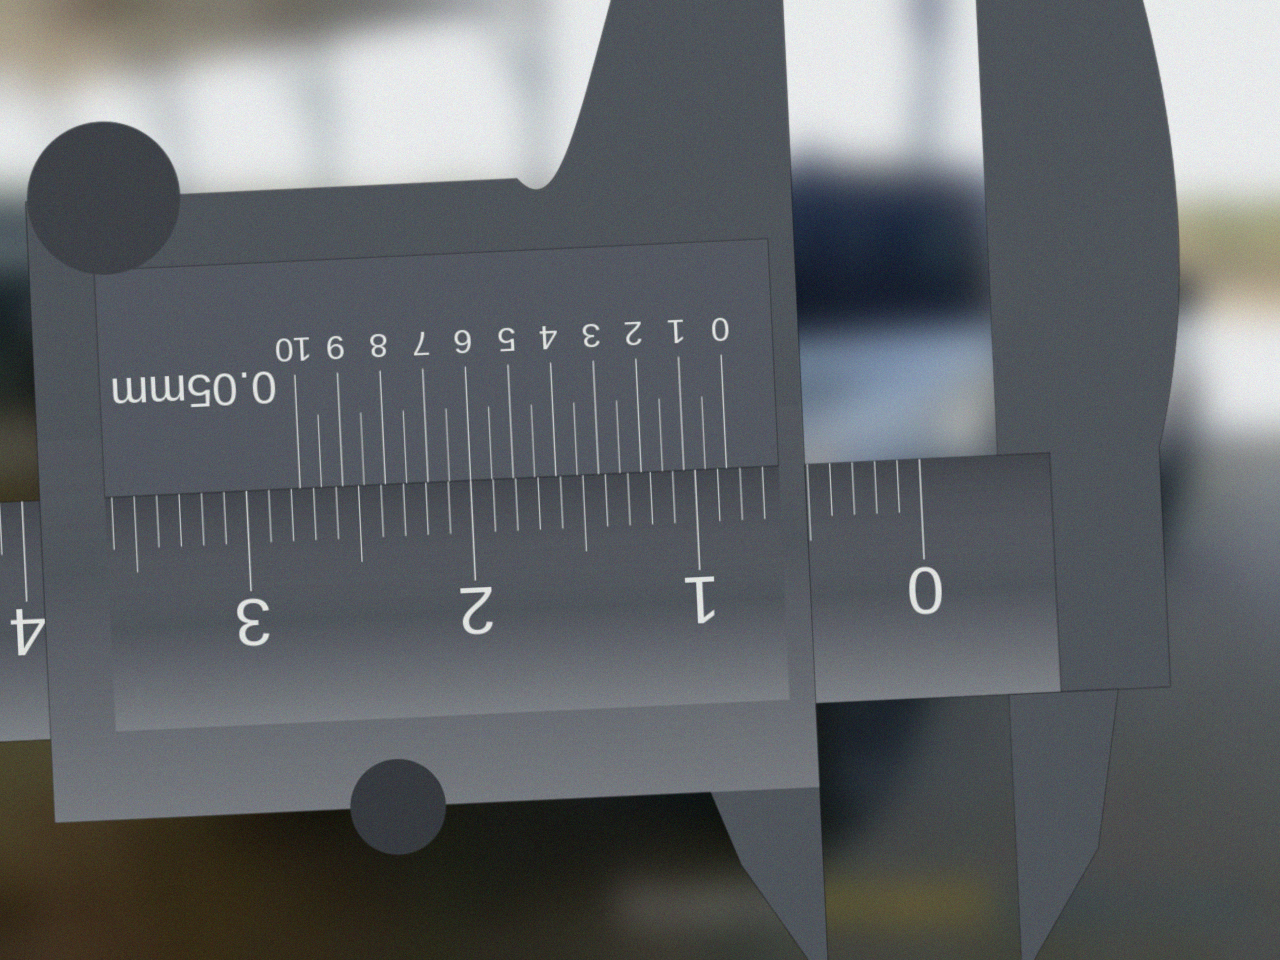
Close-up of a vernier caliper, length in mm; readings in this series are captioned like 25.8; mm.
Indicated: 8.6; mm
